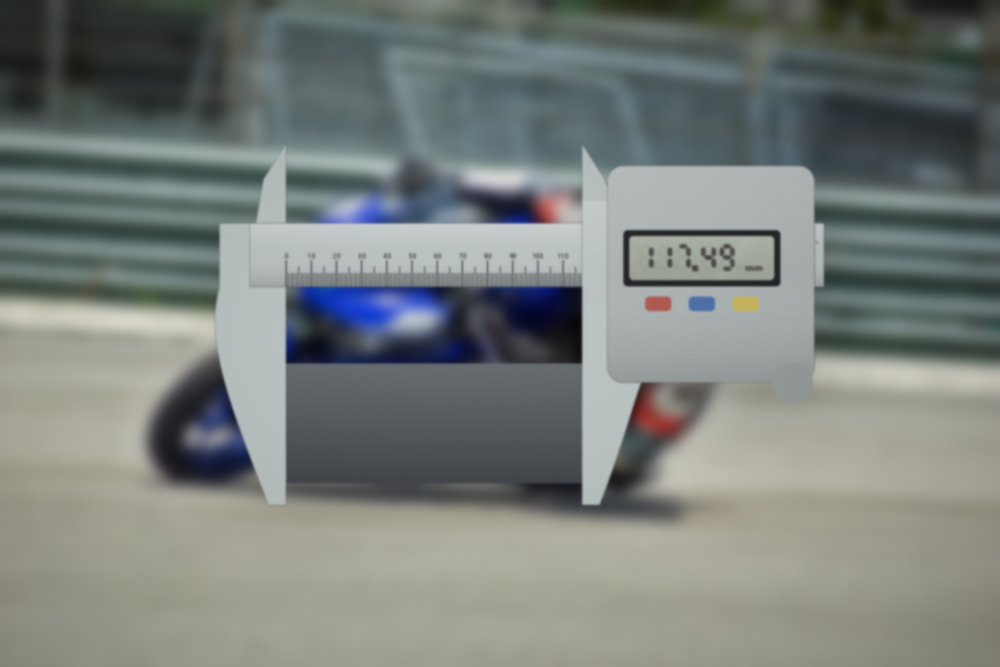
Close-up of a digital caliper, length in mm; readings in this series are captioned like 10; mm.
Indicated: 117.49; mm
